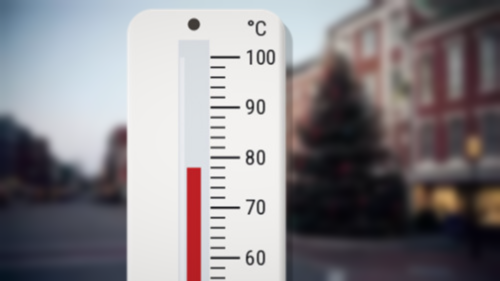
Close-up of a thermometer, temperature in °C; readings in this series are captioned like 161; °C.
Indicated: 78; °C
